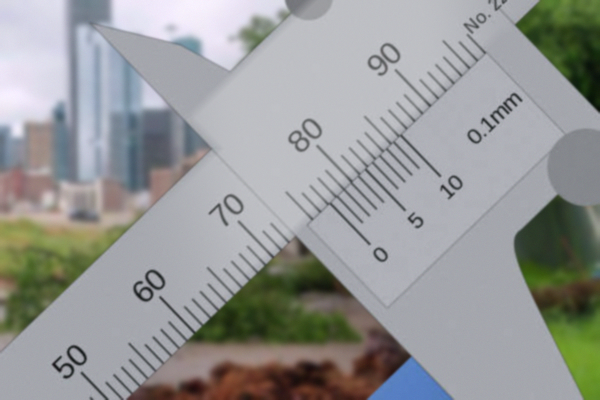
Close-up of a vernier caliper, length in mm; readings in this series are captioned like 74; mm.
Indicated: 77.2; mm
